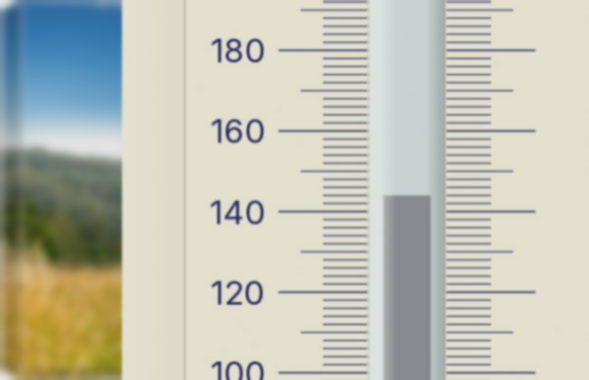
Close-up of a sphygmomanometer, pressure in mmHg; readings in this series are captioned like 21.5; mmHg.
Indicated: 144; mmHg
